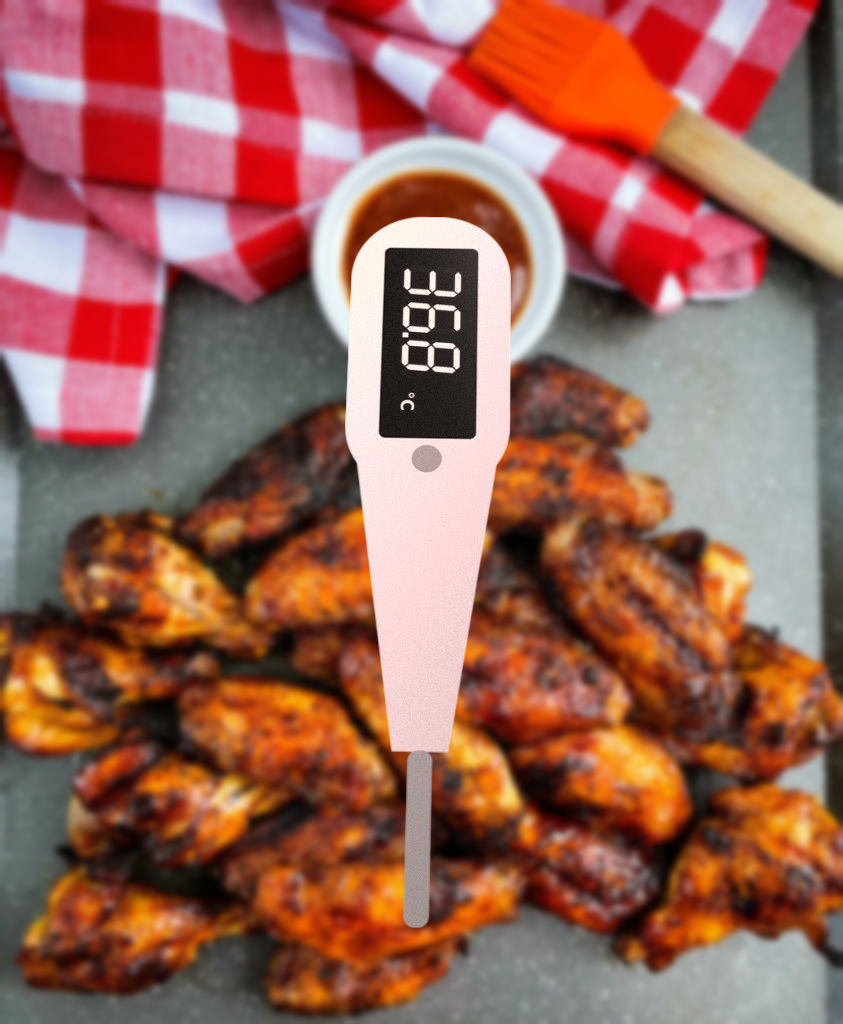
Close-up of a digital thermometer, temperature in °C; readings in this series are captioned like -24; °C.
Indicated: 36.8; °C
